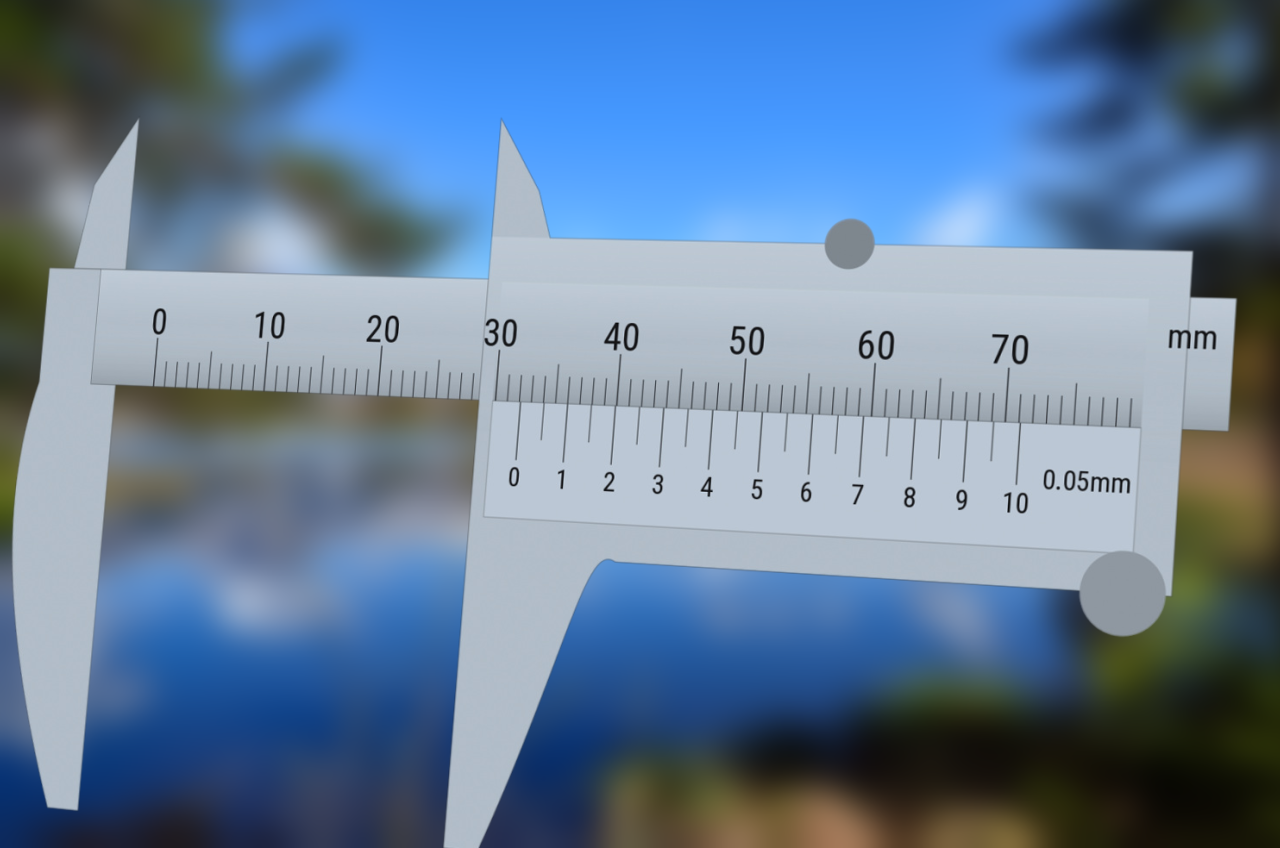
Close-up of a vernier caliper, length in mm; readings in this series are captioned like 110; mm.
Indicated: 32.1; mm
